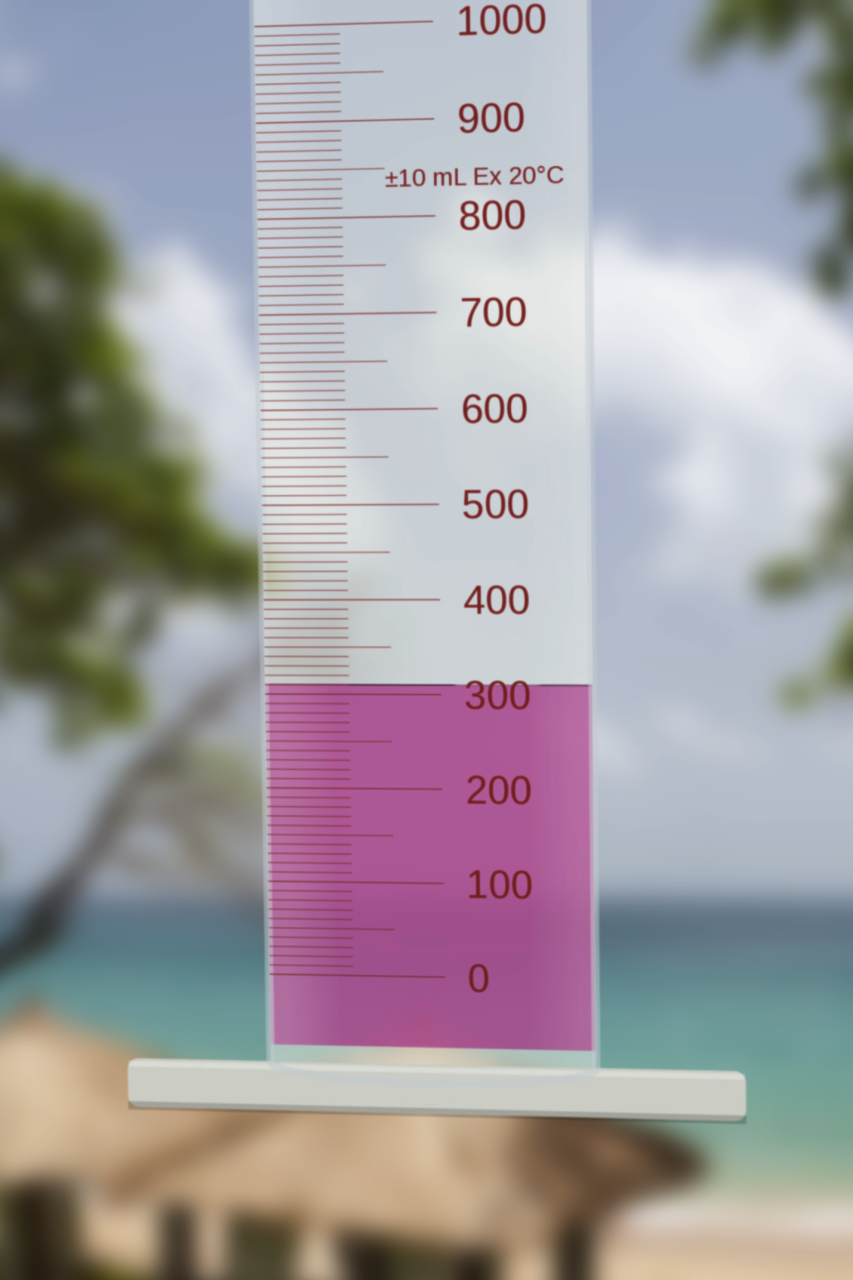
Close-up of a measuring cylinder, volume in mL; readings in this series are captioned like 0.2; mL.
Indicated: 310; mL
